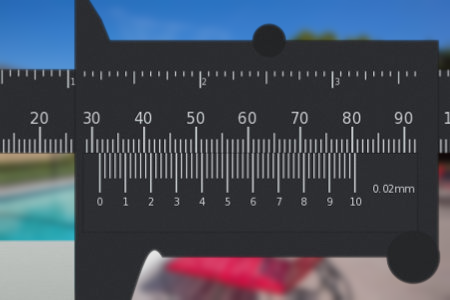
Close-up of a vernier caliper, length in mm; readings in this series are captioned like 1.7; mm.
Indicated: 31.5; mm
